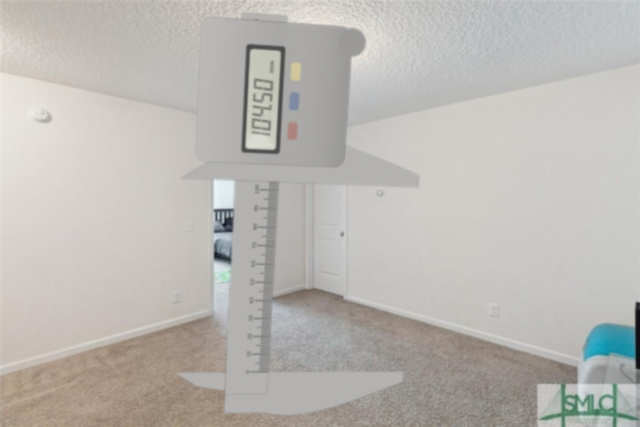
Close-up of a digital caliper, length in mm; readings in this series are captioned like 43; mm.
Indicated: 104.50; mm
